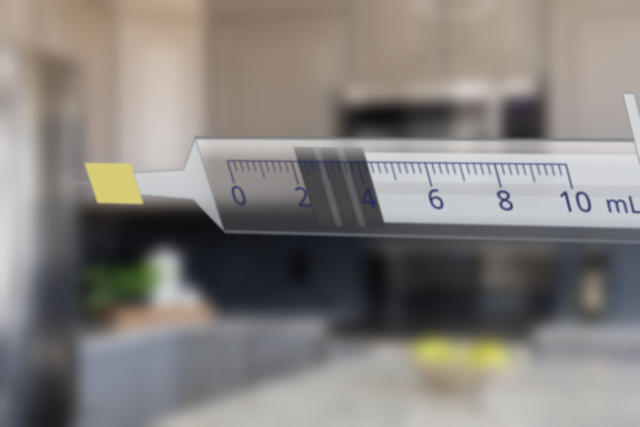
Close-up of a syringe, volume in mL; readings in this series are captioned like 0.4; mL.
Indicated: 2.2; mL
